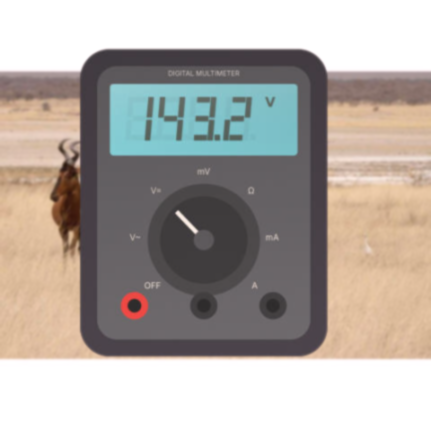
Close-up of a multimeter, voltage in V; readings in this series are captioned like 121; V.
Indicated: 143.2; V
